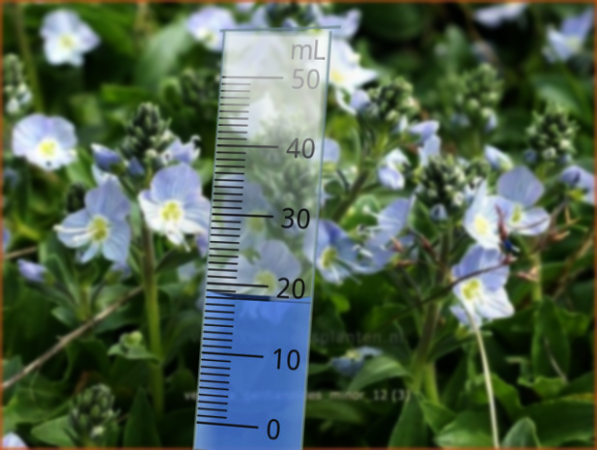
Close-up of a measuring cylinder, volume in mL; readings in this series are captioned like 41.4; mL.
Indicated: 18; mL
